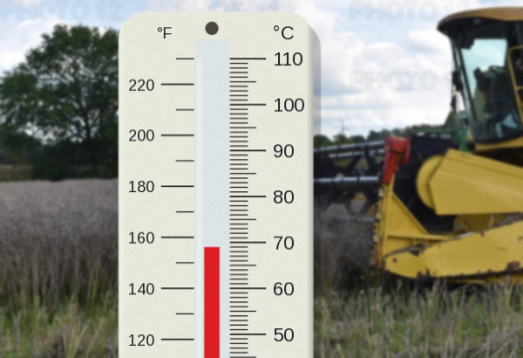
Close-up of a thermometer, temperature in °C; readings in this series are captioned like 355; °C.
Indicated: 69; °C
